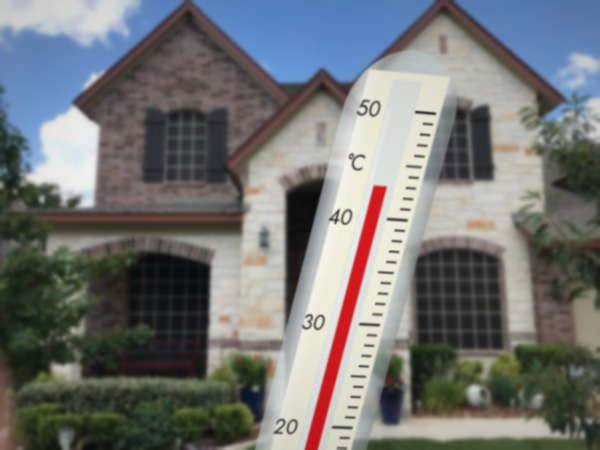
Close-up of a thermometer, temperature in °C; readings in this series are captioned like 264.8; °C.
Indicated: 43; °C
